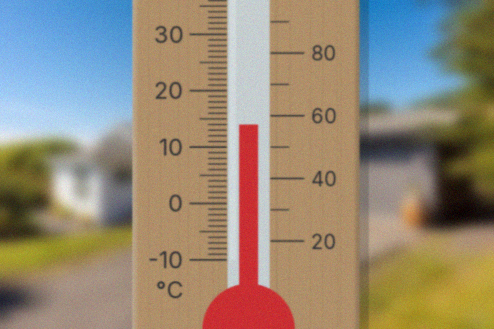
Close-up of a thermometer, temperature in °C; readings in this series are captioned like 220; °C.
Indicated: 14; °C
